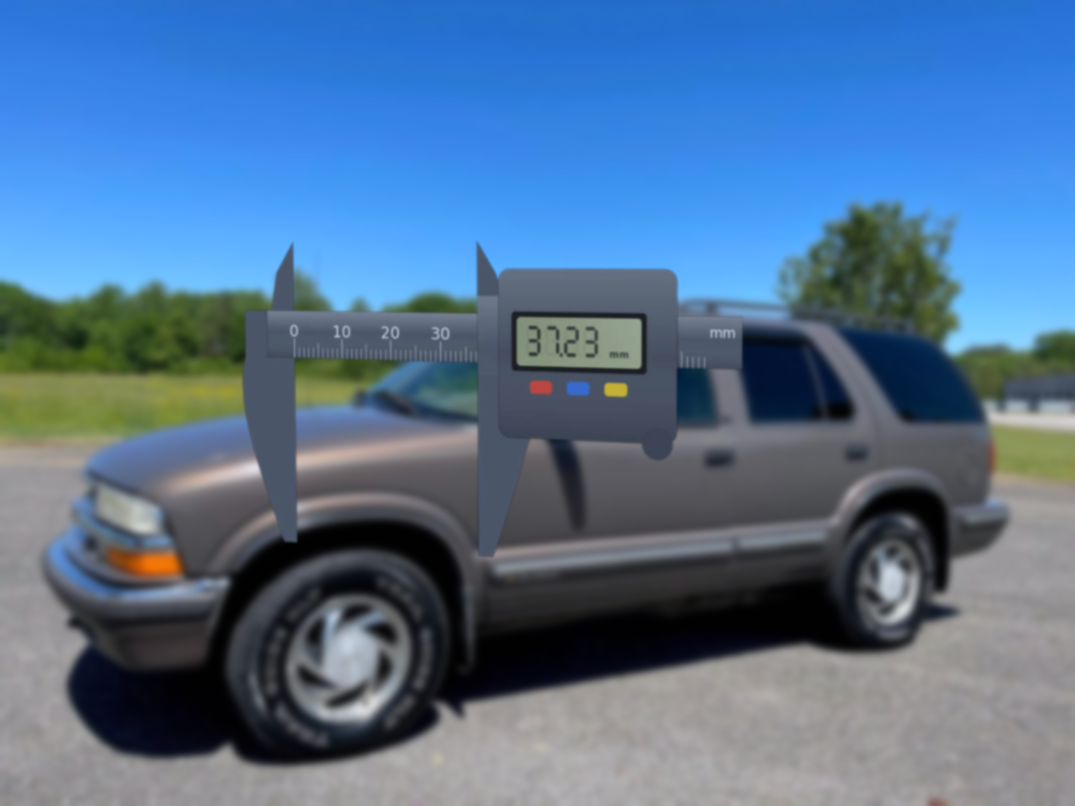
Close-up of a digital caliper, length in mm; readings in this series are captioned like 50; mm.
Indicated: 37.23; mm
